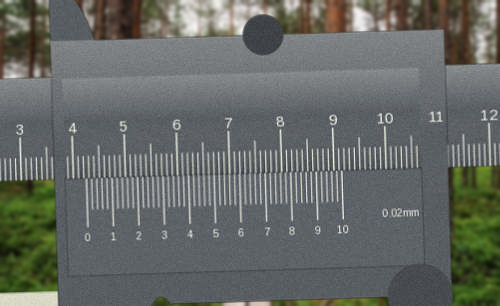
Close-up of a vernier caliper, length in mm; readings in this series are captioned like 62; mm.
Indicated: 42.5; mm
